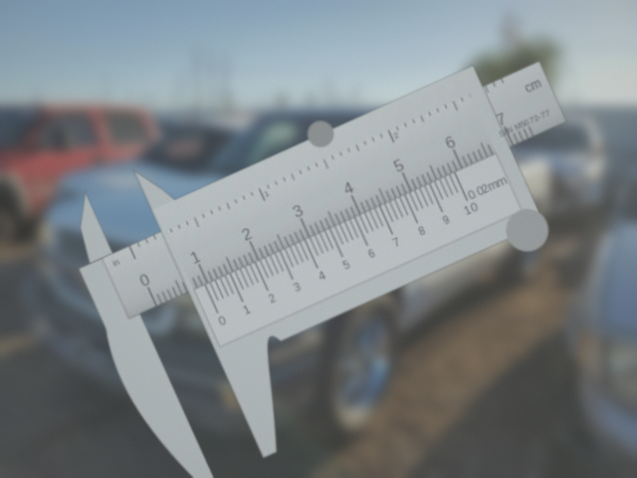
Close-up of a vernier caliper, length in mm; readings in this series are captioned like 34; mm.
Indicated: 9.5; mm
